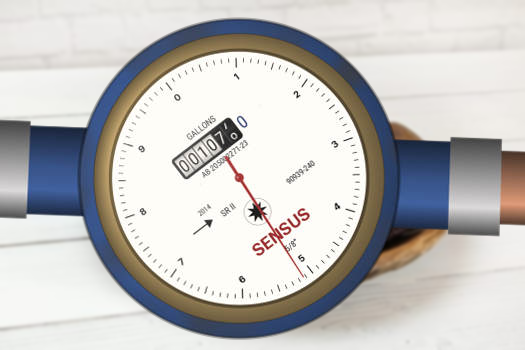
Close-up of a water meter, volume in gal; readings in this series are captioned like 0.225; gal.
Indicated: 10775.1; gal
